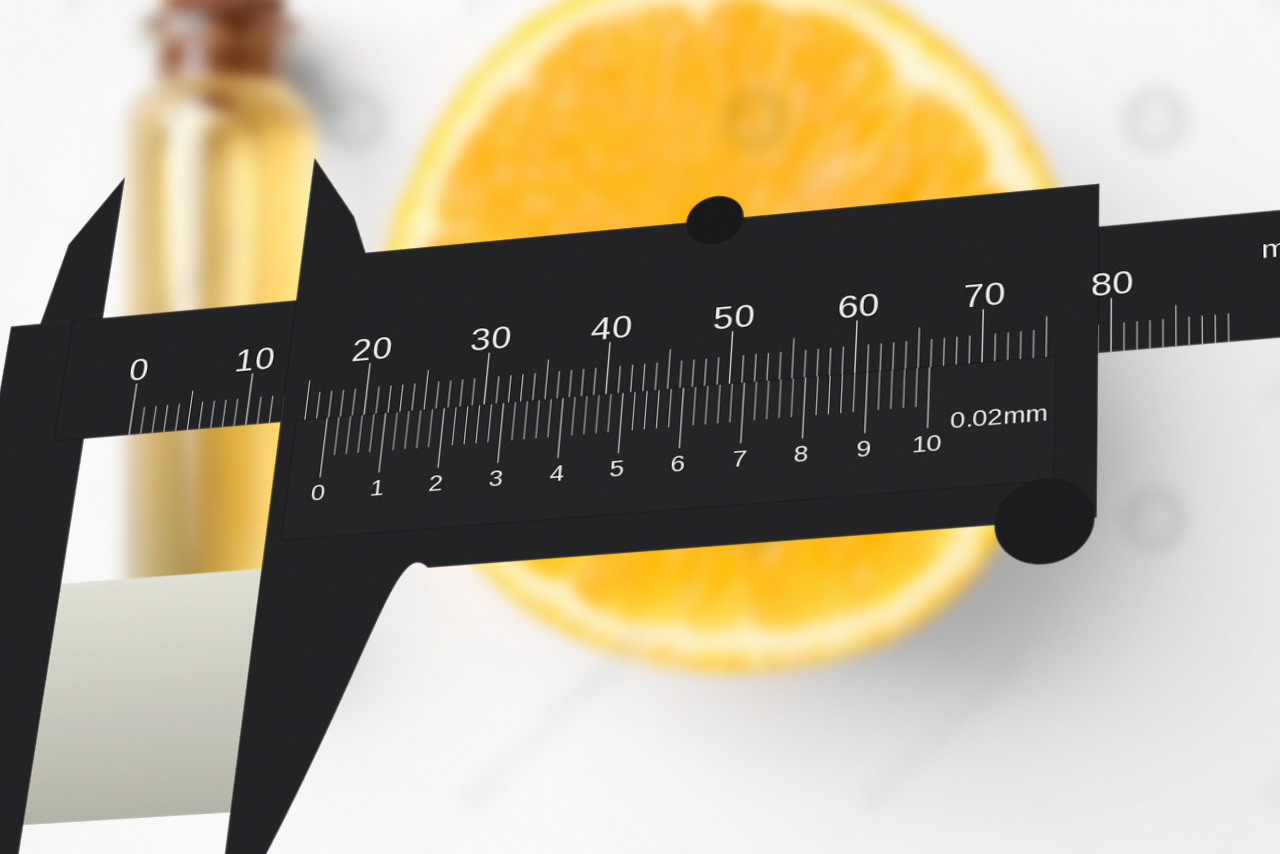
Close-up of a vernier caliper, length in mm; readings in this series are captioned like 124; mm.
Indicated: 16.9; mm
